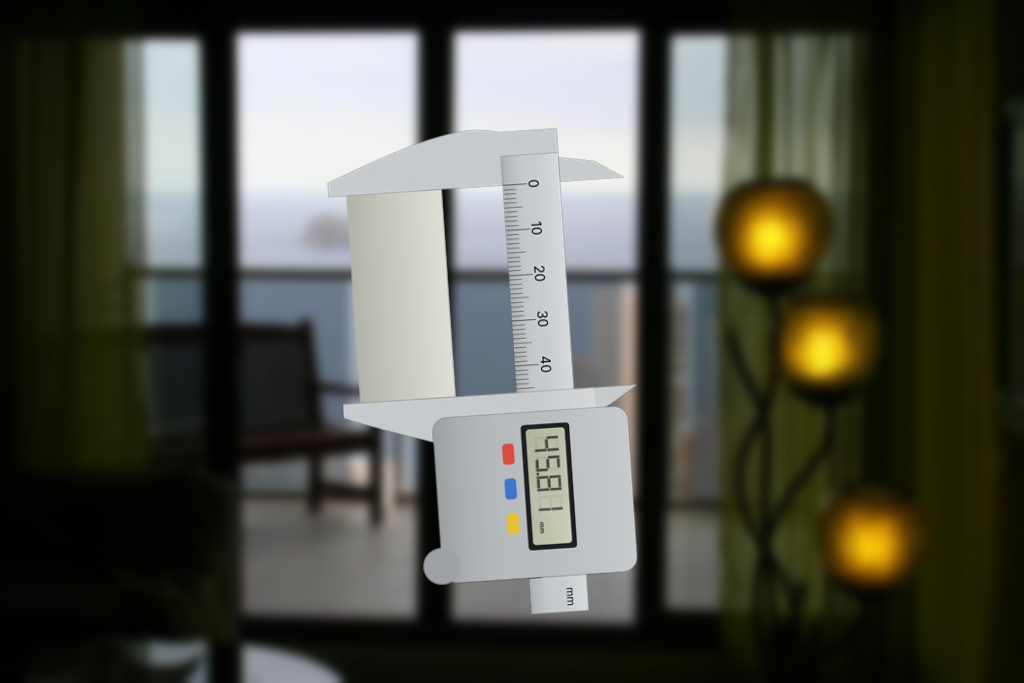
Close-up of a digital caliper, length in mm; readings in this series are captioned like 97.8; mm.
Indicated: 45.81; mm
